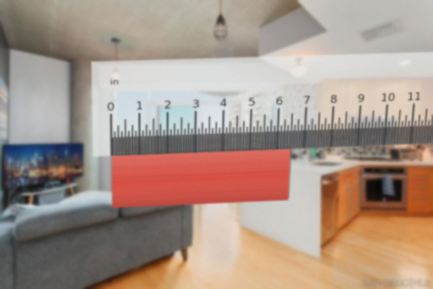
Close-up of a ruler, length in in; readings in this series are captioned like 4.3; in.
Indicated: 6.5; in
